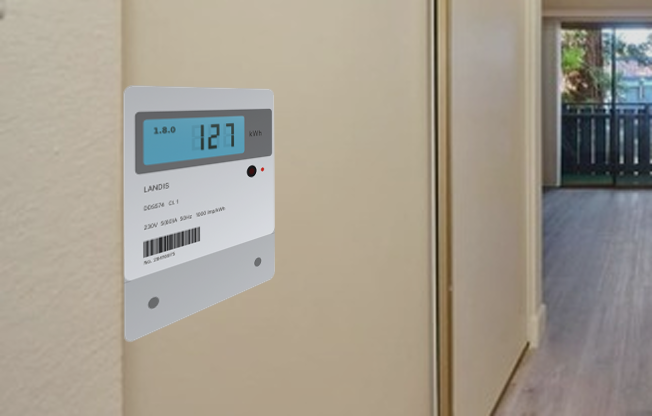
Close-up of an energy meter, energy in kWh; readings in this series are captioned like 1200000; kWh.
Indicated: 127; kWh
